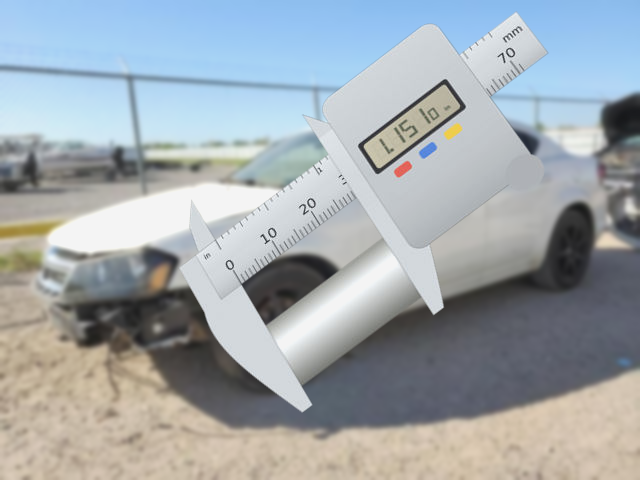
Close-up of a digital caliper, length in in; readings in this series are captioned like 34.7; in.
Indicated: 1.1510; in
